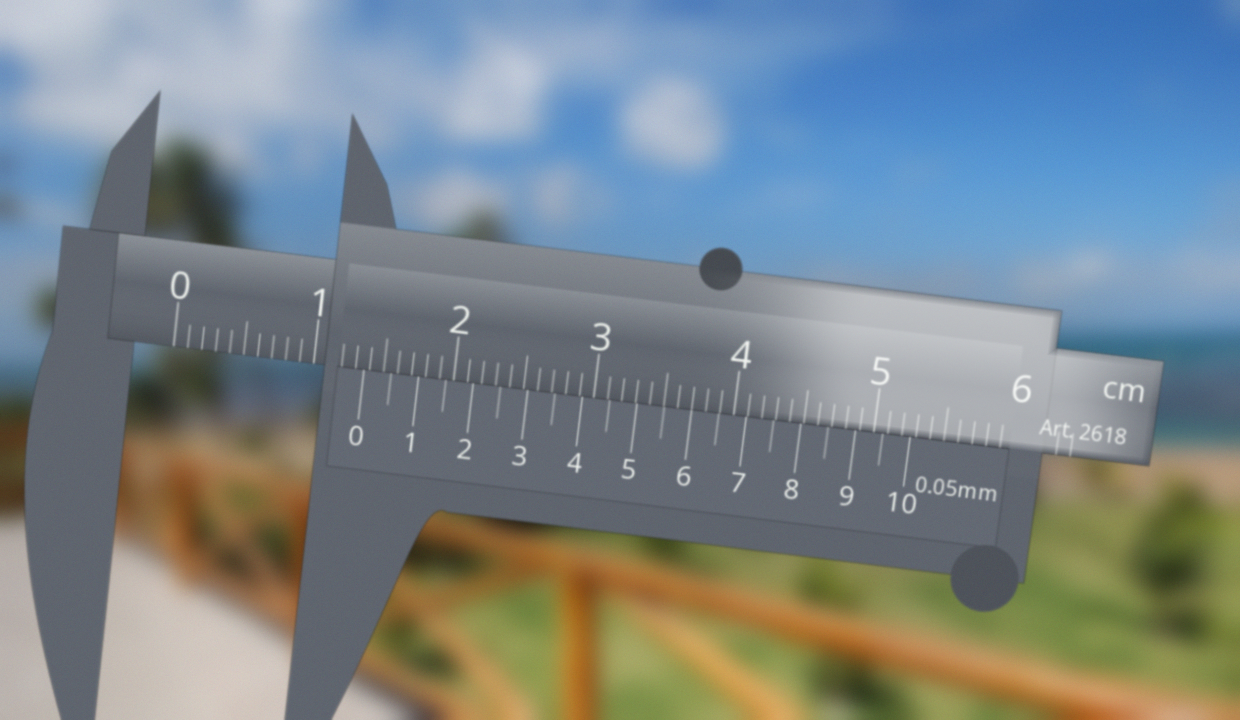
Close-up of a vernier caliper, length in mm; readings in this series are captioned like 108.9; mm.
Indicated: 13.6; mm
